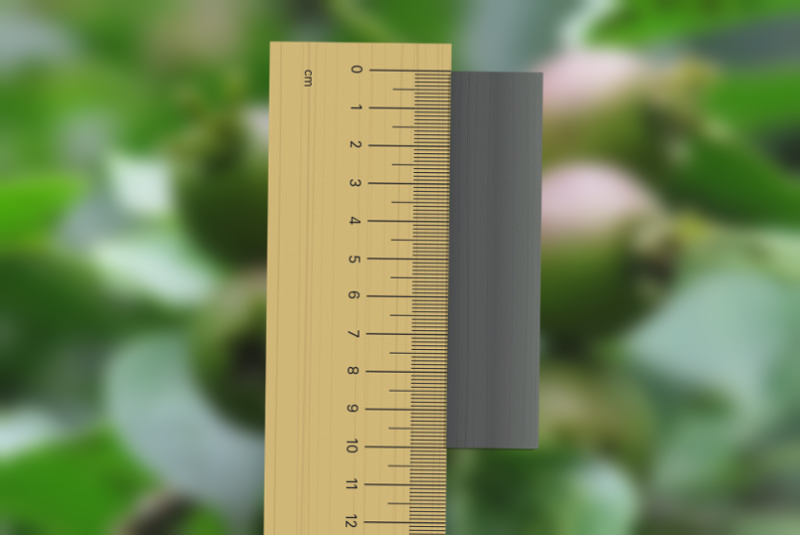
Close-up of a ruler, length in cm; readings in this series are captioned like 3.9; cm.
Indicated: 10; cm
